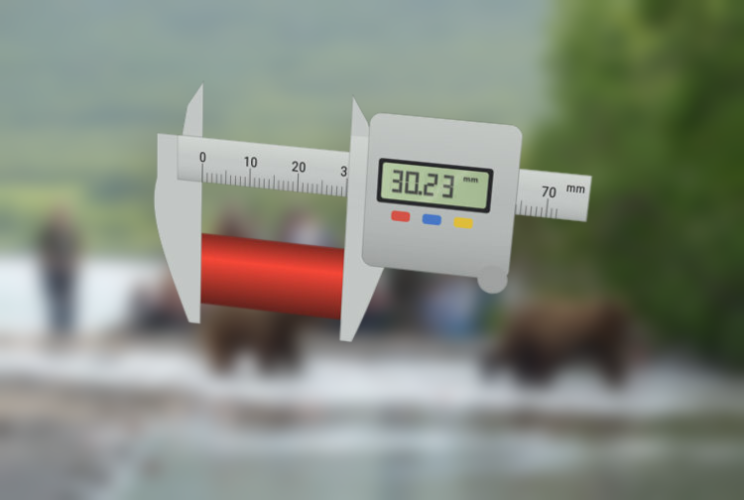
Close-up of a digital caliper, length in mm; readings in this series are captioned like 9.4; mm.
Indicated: 30.23; mm
